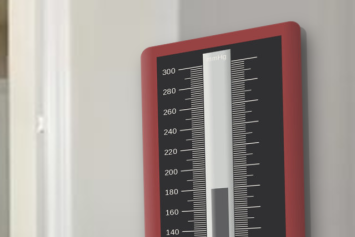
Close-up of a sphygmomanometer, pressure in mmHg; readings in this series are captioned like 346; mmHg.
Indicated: 180; mmHg
